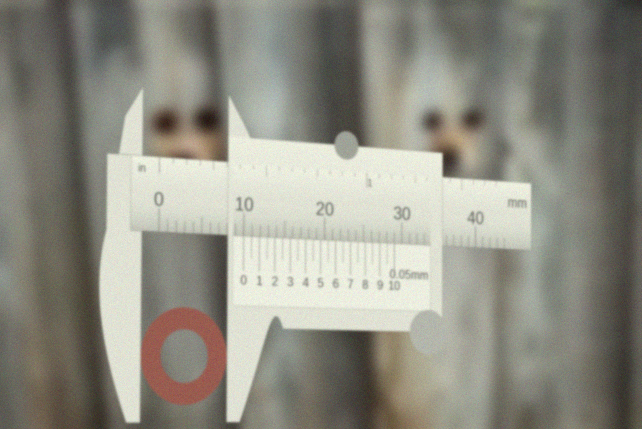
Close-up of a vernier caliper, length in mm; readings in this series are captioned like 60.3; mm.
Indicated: 10.0; mm
